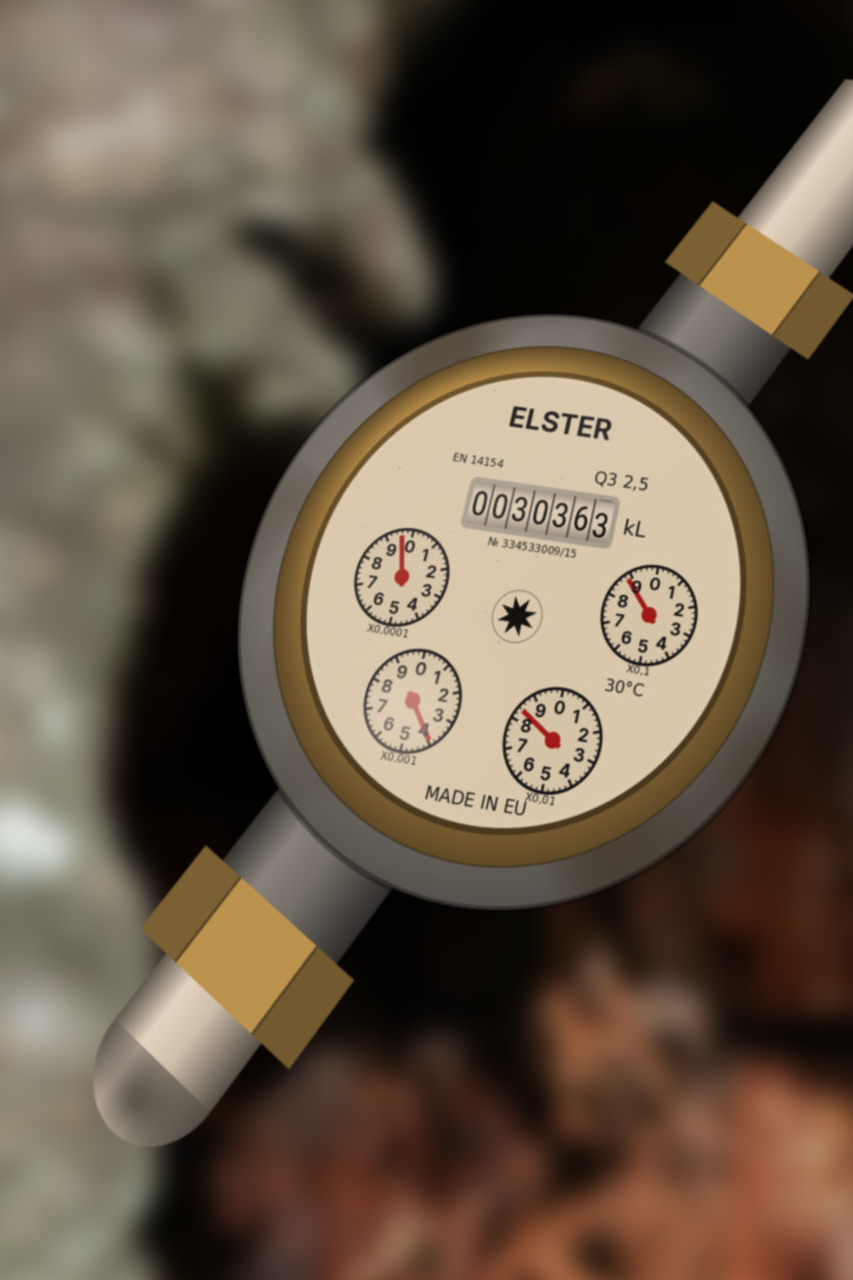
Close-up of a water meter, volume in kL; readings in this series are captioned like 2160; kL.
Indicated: 30362.8839; kL
